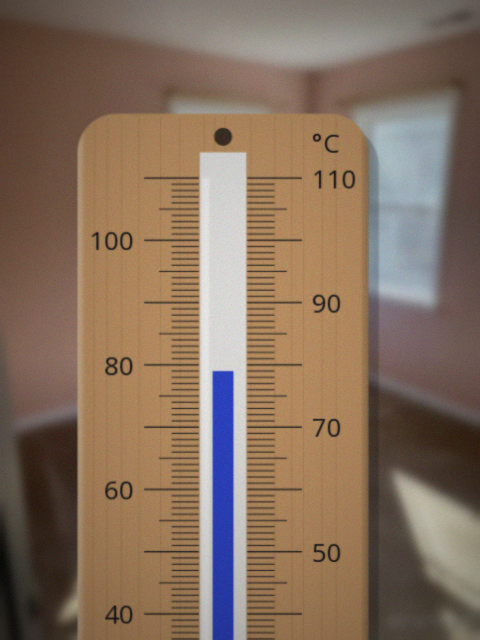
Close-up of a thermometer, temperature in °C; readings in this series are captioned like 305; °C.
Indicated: 79; °C
